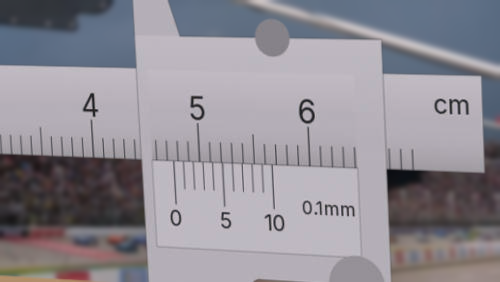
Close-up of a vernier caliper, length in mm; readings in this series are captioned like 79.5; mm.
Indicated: 47.6; mm
